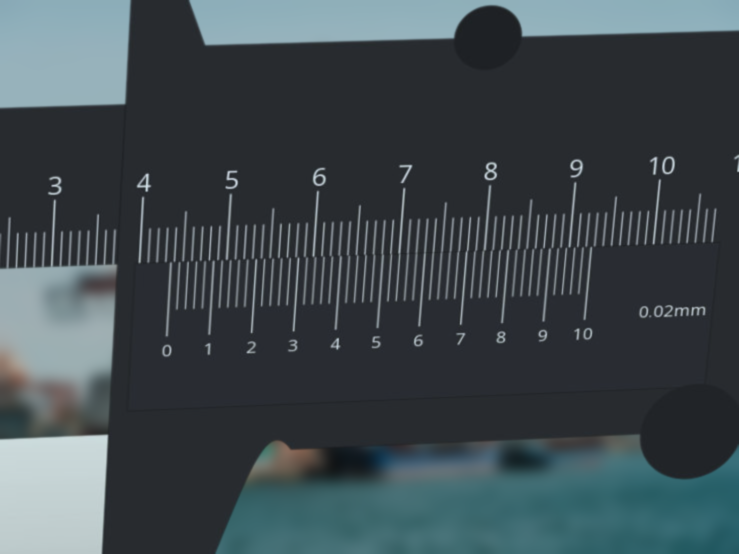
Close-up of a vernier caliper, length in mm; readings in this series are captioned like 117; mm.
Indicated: 43.6; mm
